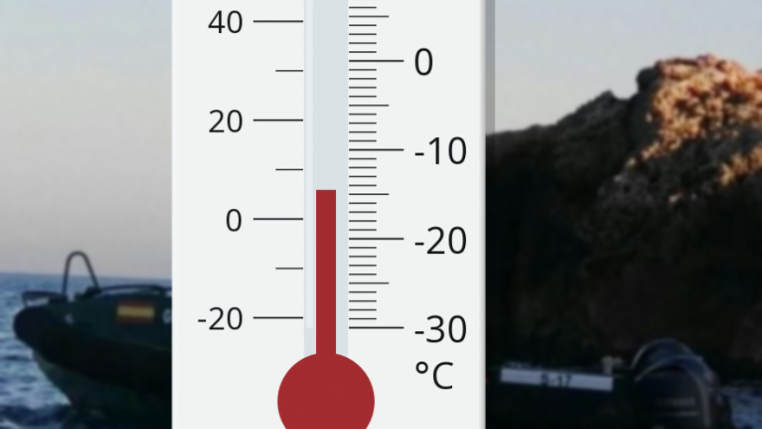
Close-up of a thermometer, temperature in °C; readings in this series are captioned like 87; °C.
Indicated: -14.5; °C
